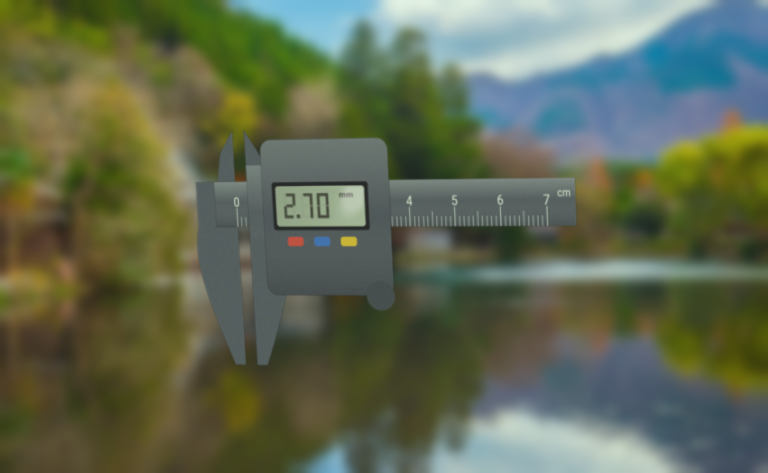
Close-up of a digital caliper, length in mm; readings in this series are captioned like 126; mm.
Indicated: 2.70; mm
